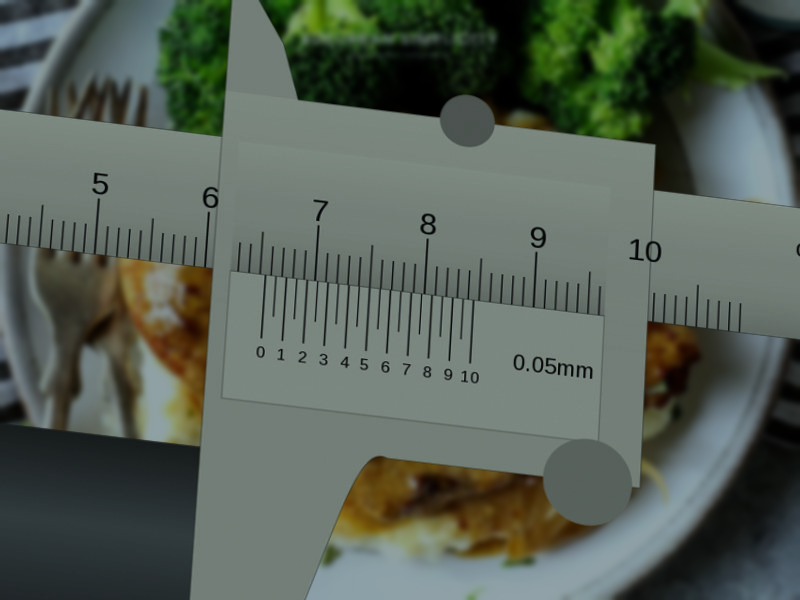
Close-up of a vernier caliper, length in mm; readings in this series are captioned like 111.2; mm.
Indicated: 65.5; mm
